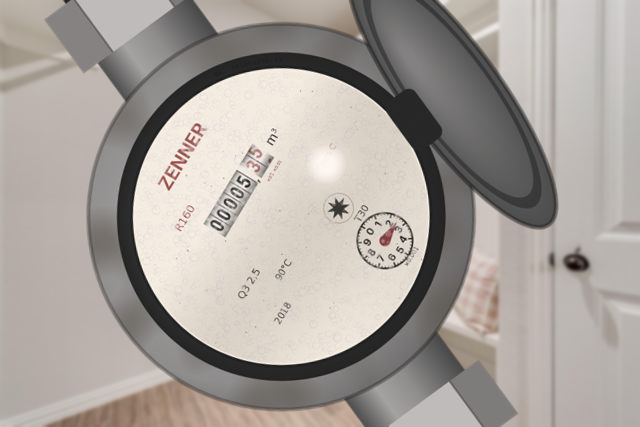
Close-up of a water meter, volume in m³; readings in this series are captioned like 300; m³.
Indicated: 5.352; m³
